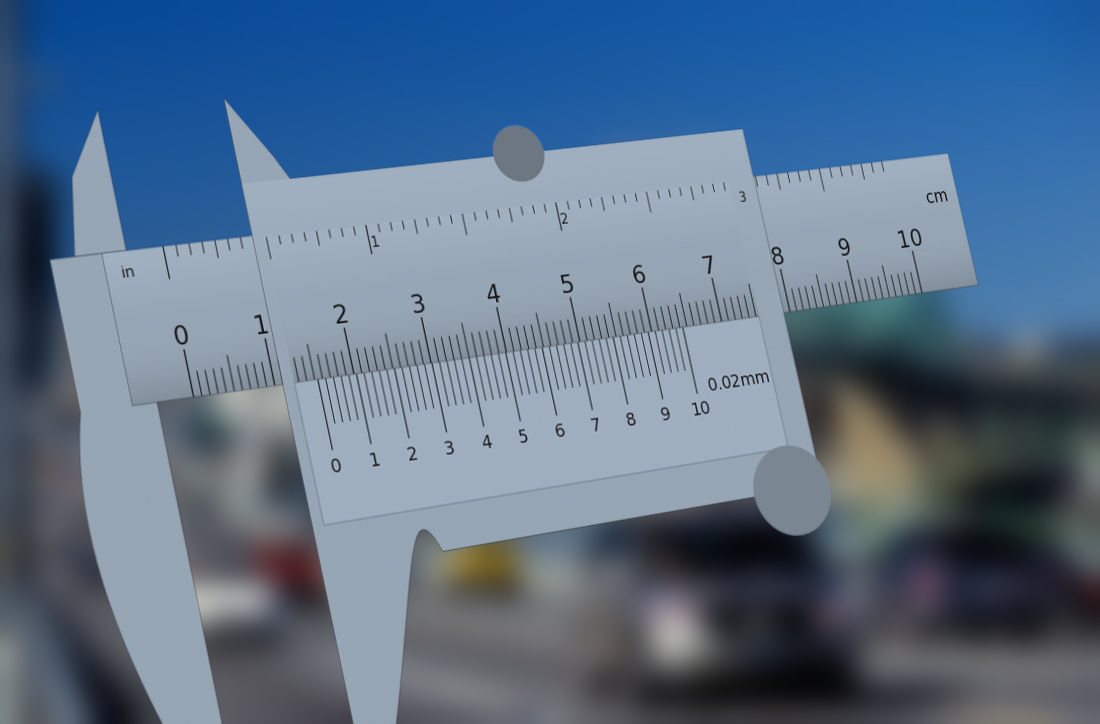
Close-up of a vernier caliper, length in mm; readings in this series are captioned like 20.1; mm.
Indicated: 15.4; mm
